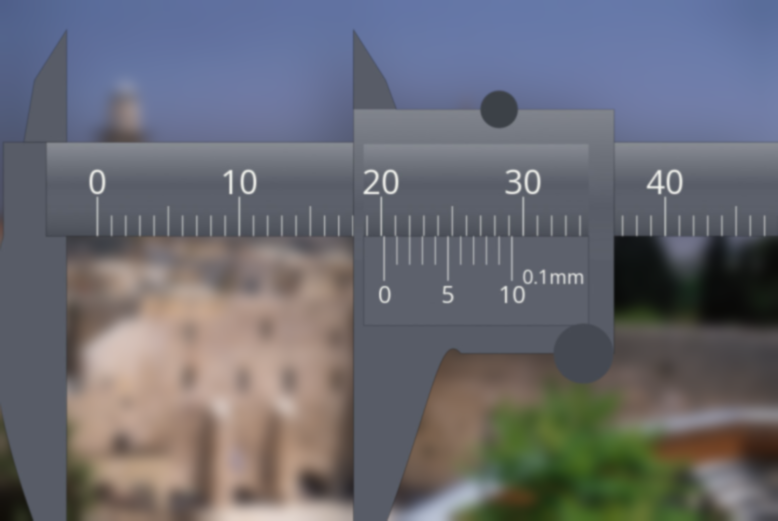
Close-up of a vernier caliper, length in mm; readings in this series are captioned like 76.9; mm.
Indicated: 20.2; mm
